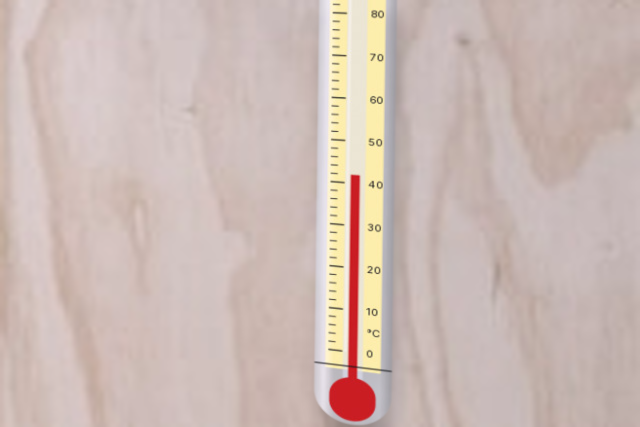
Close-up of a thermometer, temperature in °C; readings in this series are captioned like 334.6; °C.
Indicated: 42; °C
